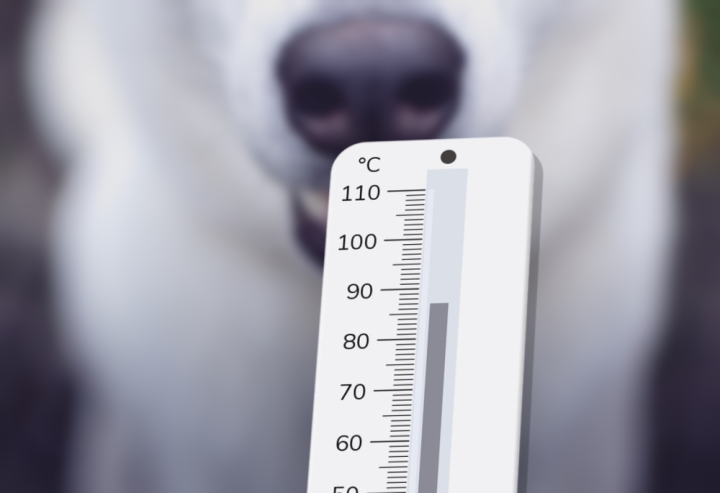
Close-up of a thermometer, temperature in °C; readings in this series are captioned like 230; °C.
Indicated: 87; °C
